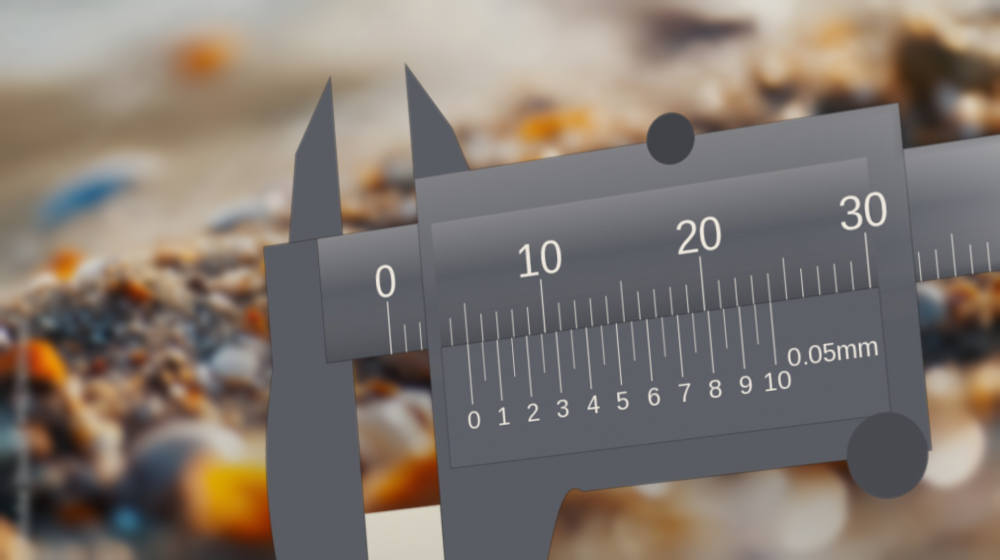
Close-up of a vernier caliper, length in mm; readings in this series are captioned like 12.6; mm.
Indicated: 5.0; mm
